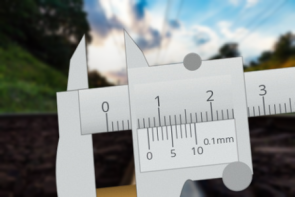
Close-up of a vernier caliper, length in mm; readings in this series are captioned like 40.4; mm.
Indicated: 7.6; mm
